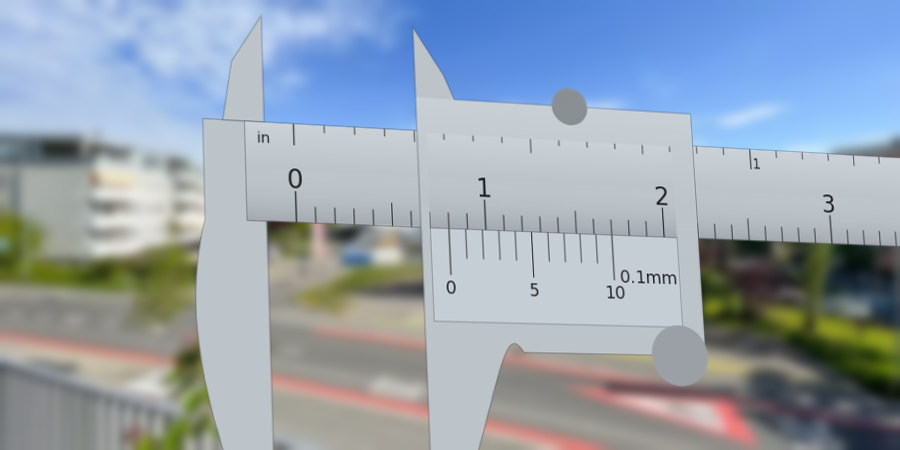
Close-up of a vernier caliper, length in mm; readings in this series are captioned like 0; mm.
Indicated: 8.0; mm
